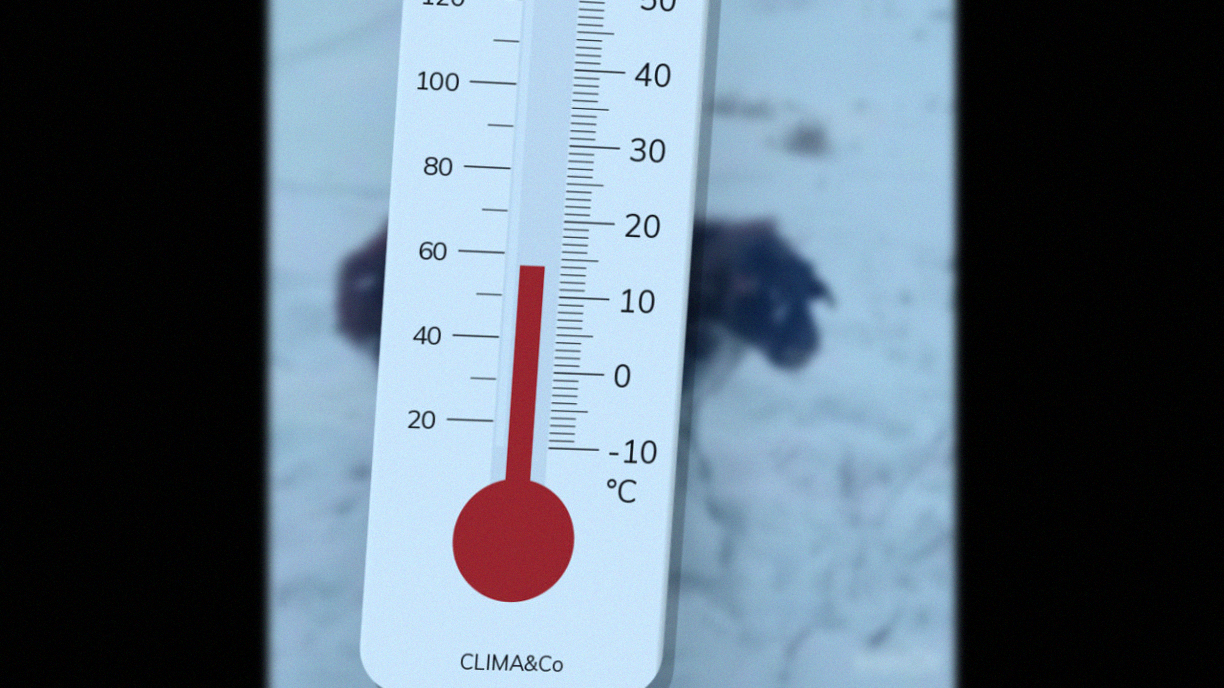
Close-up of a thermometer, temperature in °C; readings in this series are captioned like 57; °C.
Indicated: 14; °C
